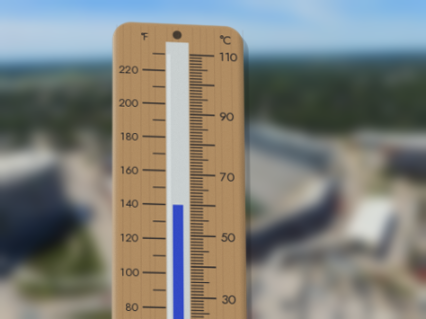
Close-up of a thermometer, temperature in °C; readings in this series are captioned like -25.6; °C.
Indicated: 60; °C
